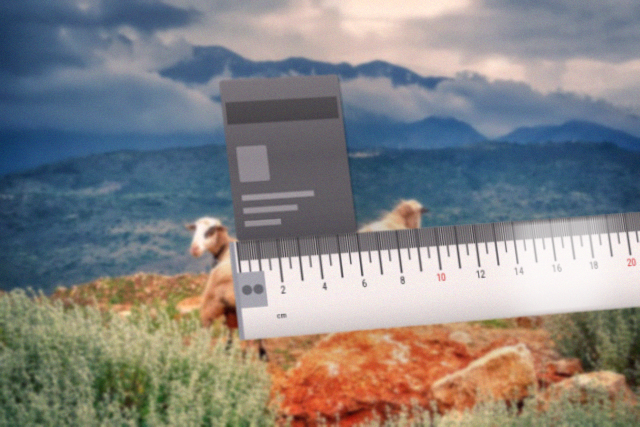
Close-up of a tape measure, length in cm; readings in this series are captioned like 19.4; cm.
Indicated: 6; cm
